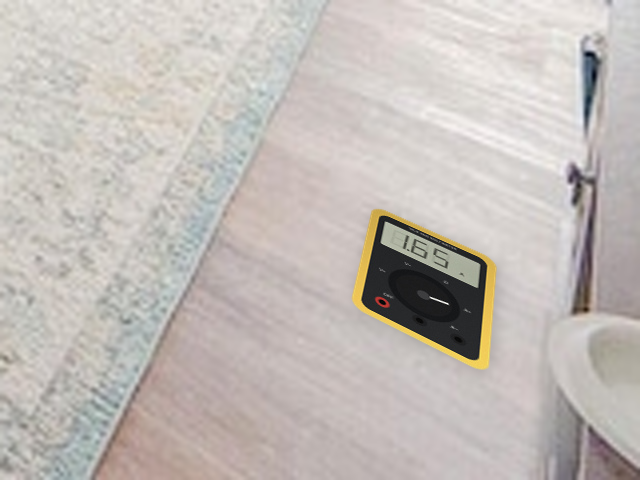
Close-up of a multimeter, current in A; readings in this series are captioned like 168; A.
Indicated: 1.65; A
